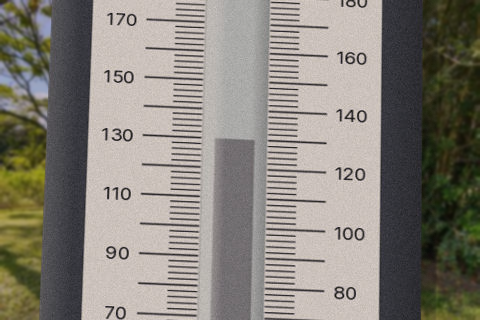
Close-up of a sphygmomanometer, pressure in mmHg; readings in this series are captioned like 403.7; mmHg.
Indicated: 130; mmHg
